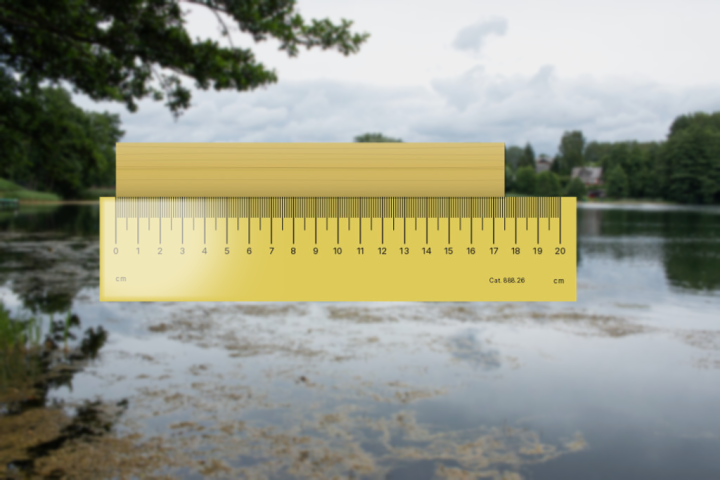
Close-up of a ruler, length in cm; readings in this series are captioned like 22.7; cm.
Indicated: 17.5; cm
